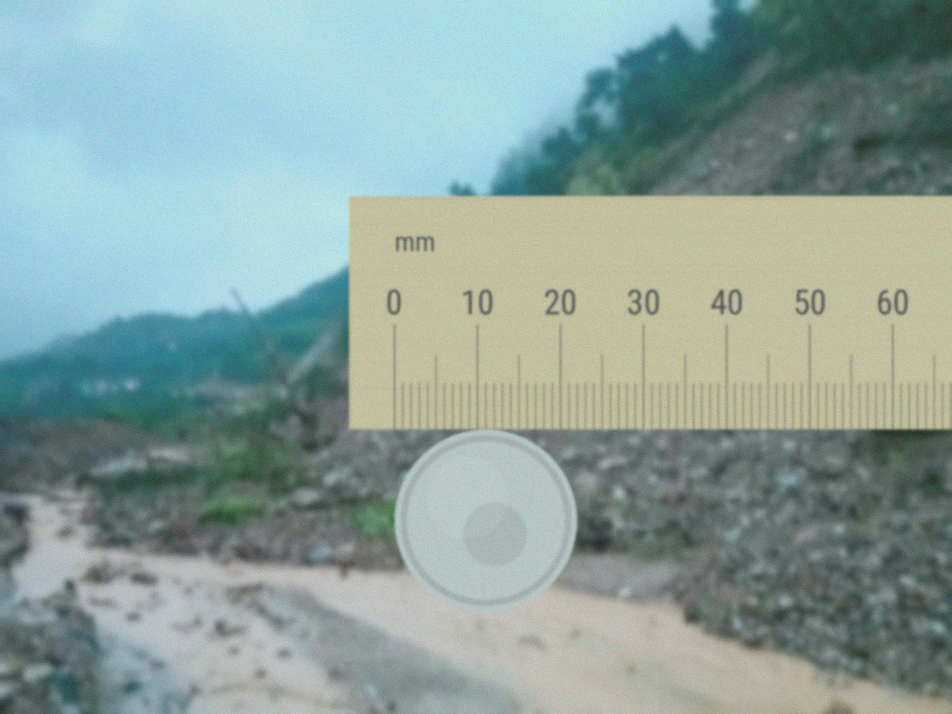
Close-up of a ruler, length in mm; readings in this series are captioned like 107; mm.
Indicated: 22; mm
